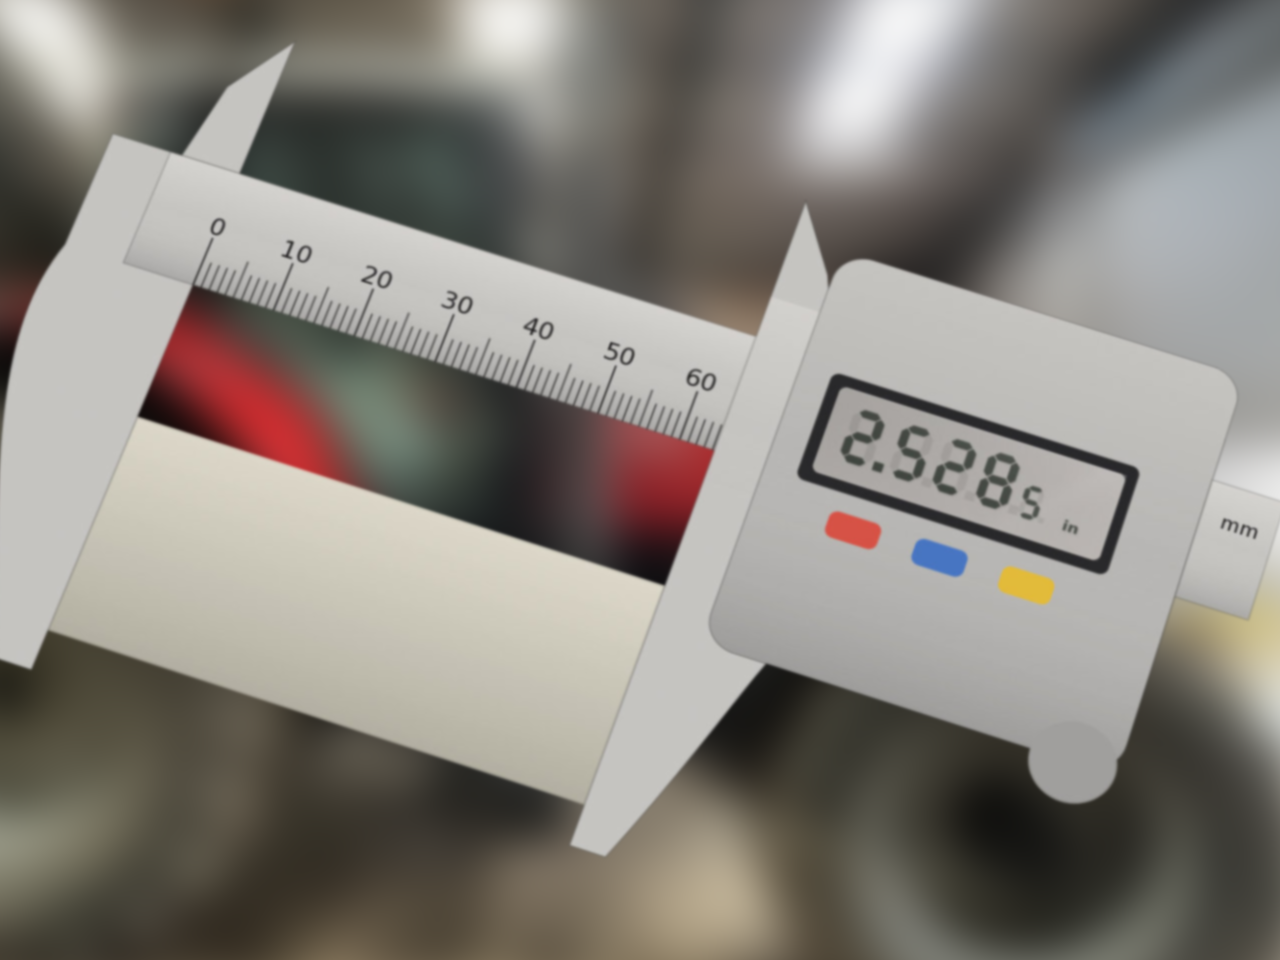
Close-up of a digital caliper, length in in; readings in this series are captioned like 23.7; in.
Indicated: 2.5285; in
